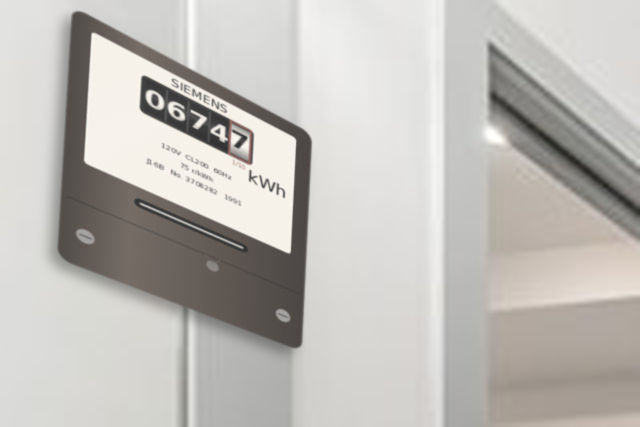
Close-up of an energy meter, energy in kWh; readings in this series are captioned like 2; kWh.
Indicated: 674.7; kWh
